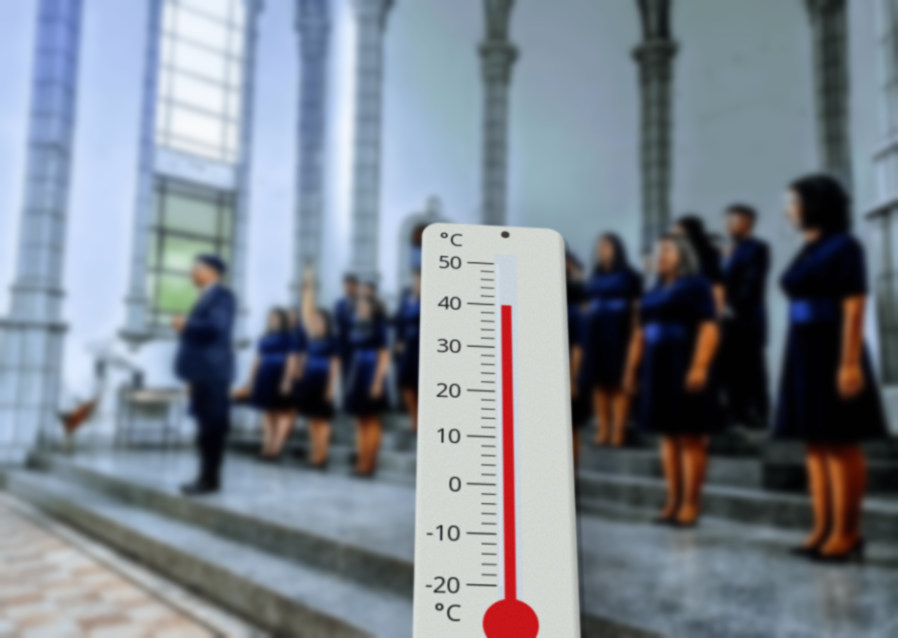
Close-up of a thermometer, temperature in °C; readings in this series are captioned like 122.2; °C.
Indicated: 40; °C
